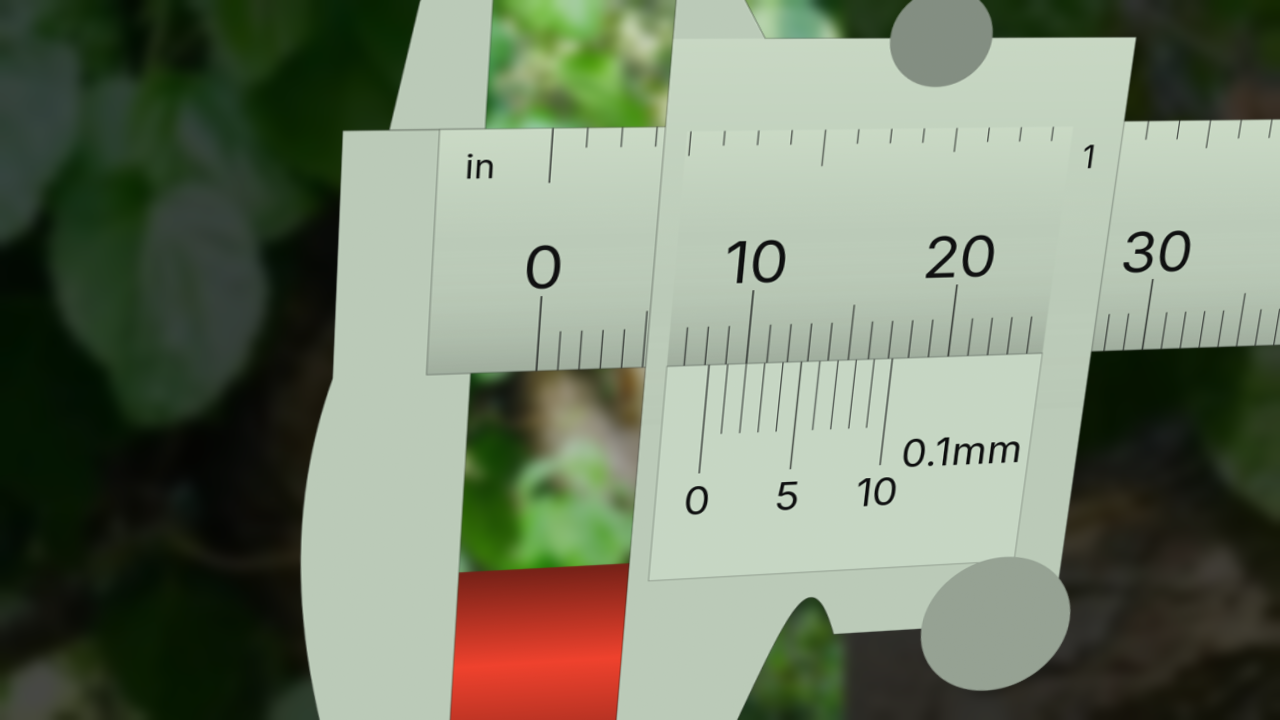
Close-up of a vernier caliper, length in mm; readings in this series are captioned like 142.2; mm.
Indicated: 8.2; mm
